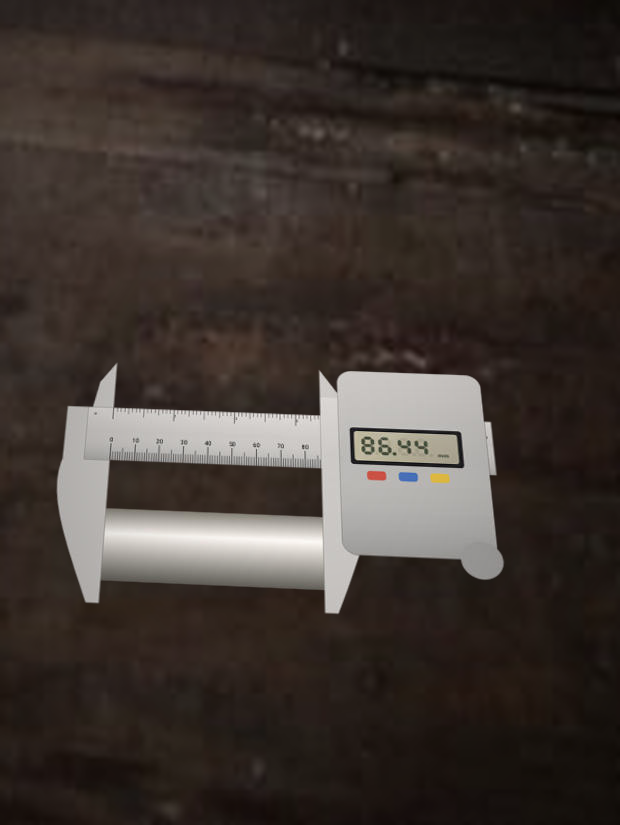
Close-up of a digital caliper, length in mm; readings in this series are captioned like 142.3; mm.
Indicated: 86.44; mm
